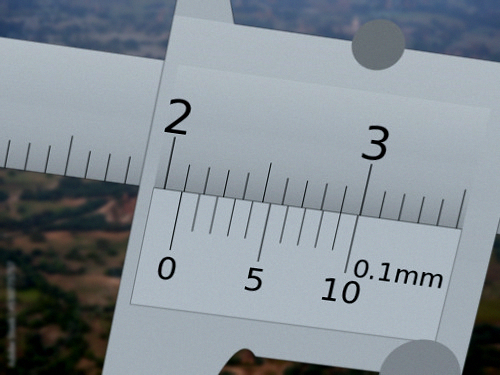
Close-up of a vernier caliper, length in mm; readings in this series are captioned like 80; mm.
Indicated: 20.9; mm
